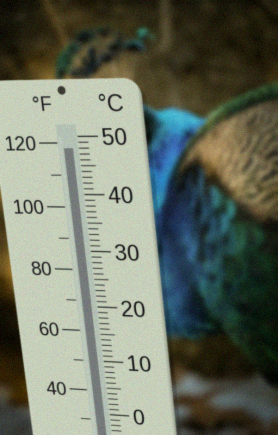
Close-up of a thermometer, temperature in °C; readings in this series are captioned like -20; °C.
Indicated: 48; °C
